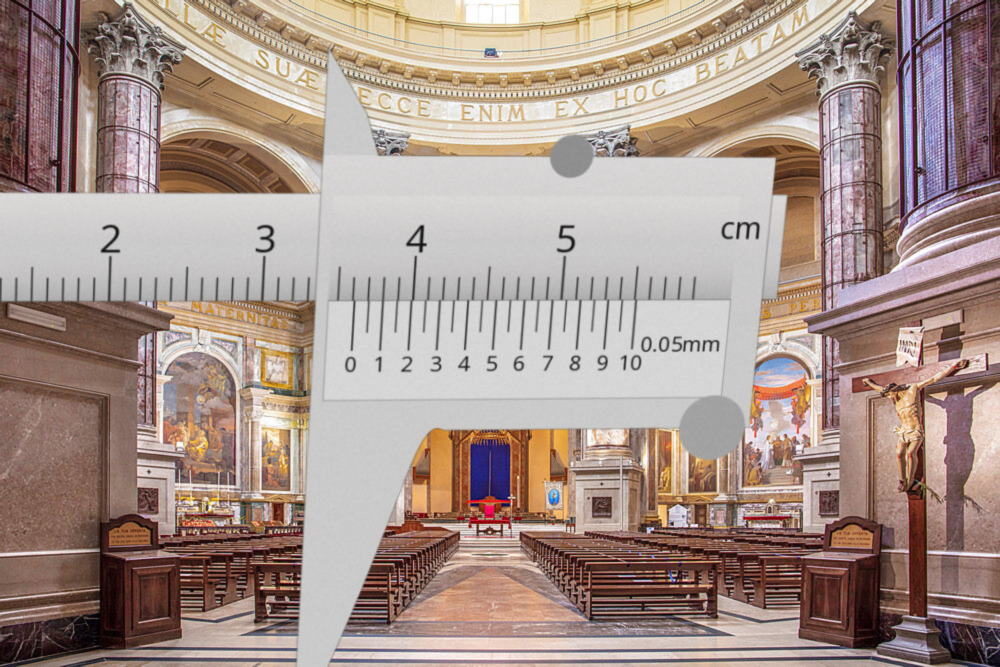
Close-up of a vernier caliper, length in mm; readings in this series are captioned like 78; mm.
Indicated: 36.1; mm
